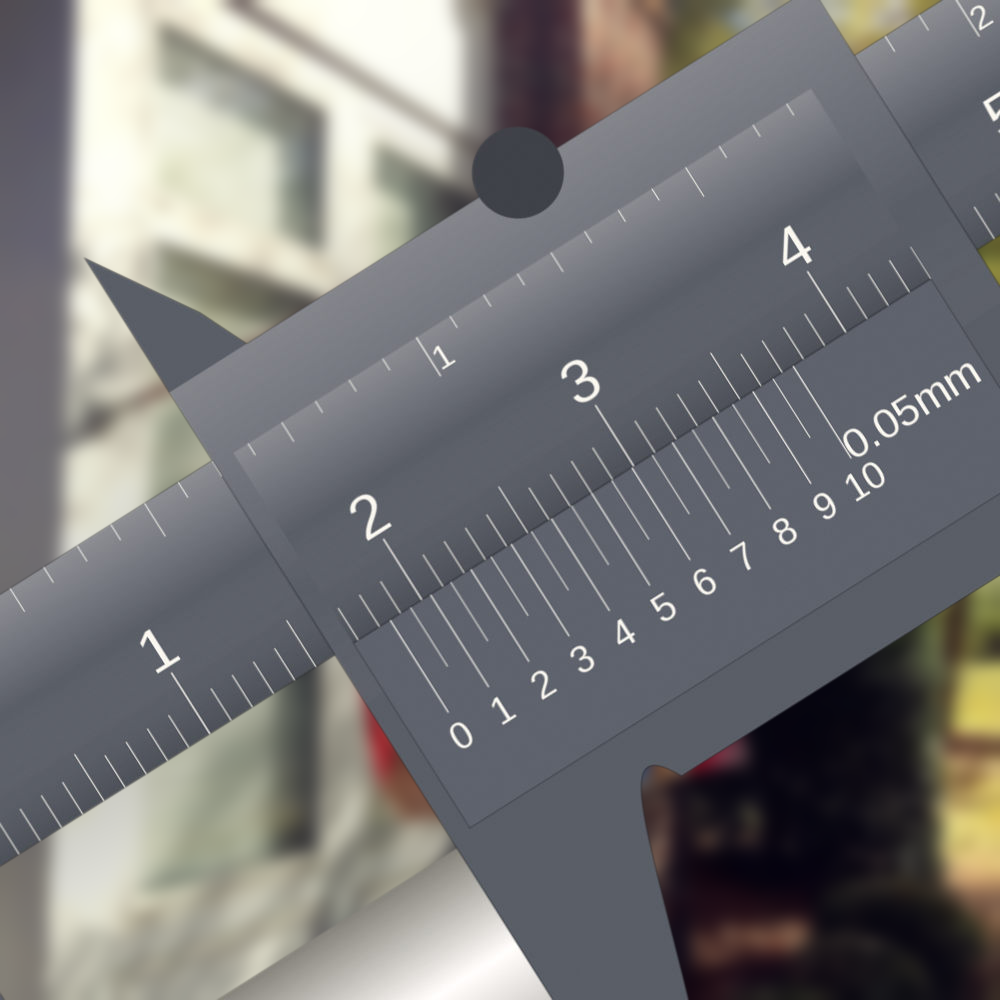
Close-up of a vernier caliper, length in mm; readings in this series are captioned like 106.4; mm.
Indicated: 18.50; mm
